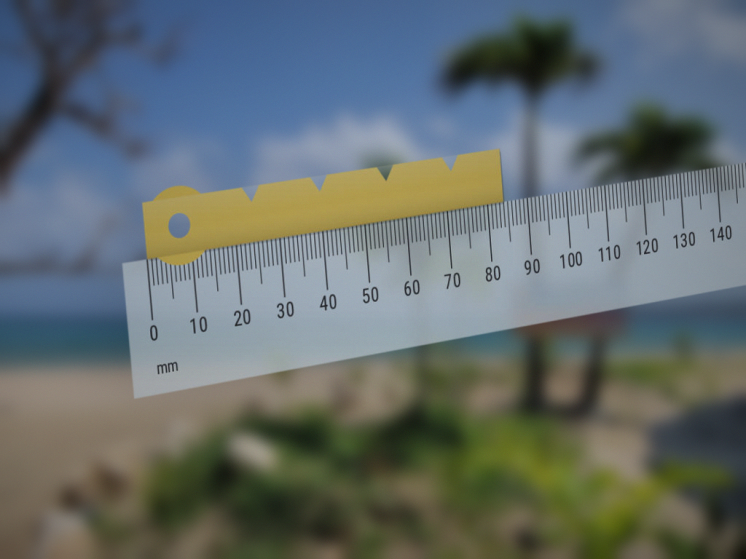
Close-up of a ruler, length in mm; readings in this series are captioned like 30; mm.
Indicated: 84; mm
